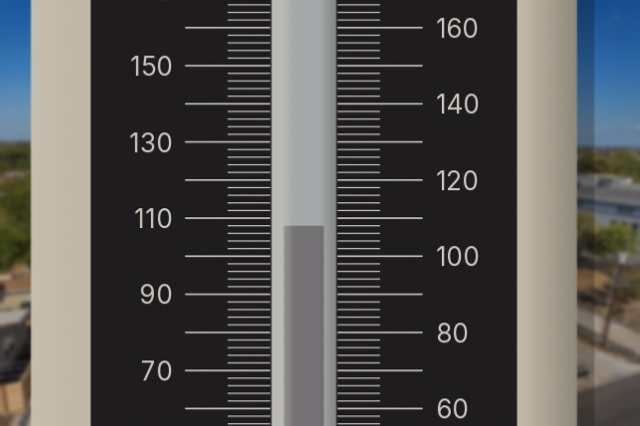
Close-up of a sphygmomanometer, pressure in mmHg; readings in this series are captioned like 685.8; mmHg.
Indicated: 108; mmHg
